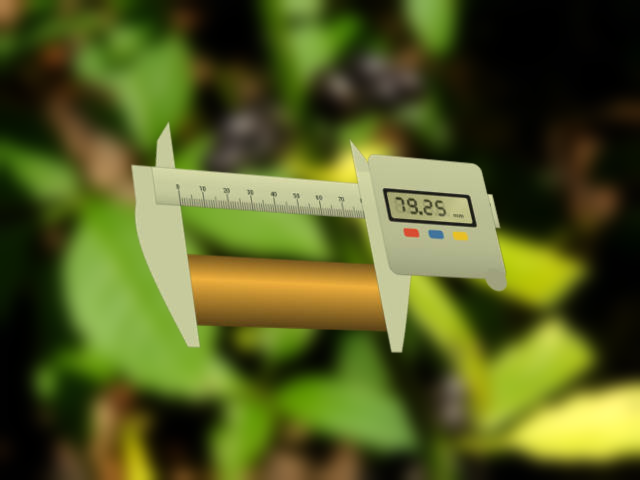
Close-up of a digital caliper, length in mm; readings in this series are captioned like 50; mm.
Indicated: 79.25; mm
